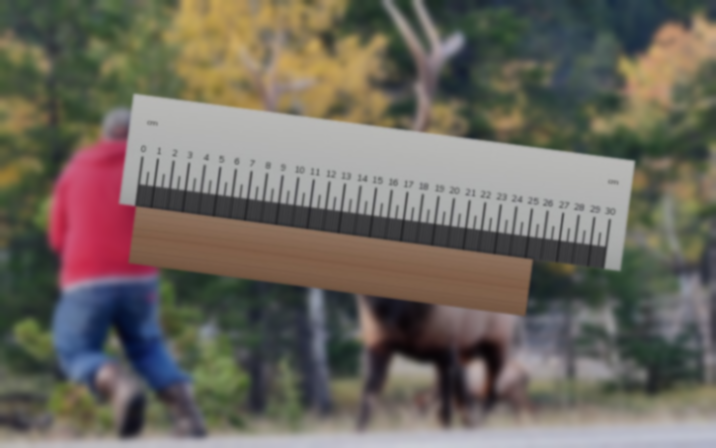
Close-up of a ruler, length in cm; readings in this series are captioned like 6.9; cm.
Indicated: 25.5; cm
